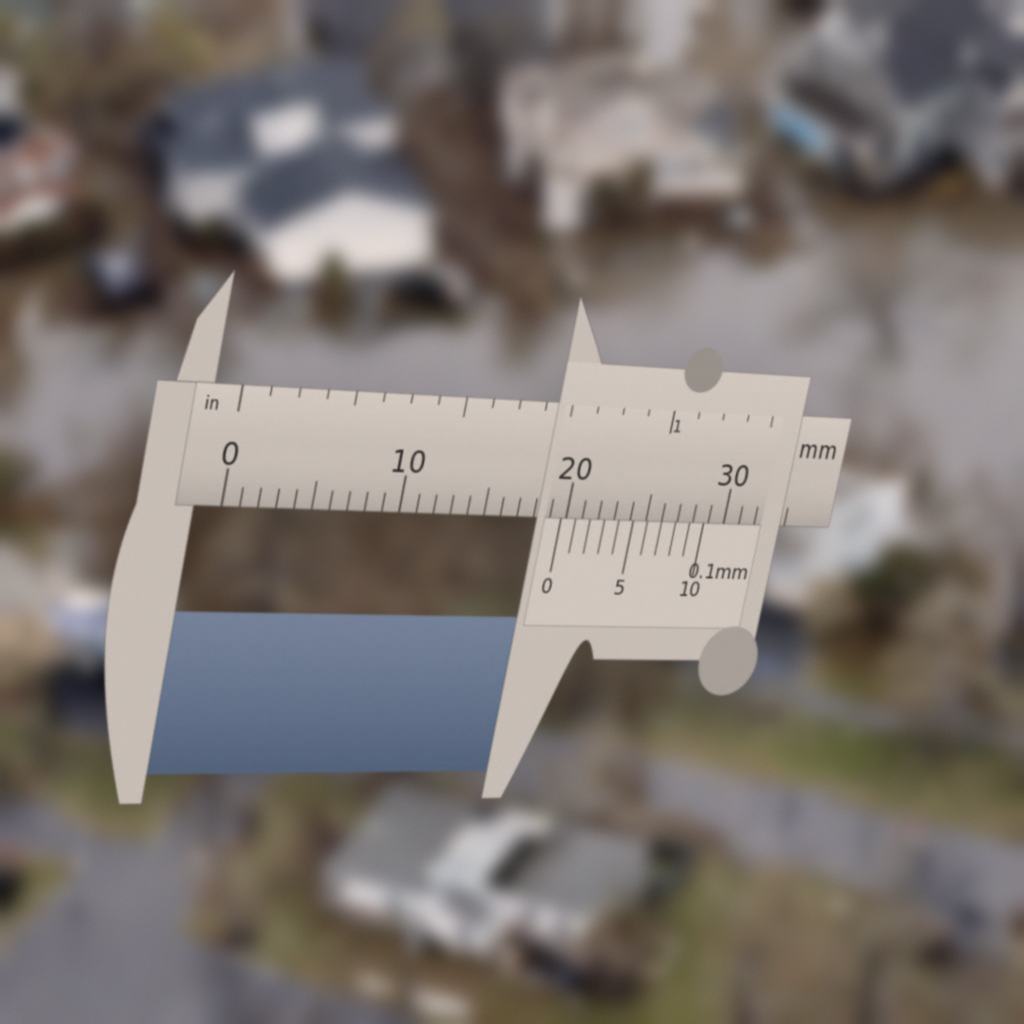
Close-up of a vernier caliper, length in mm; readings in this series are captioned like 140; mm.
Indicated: 19.7; mm
